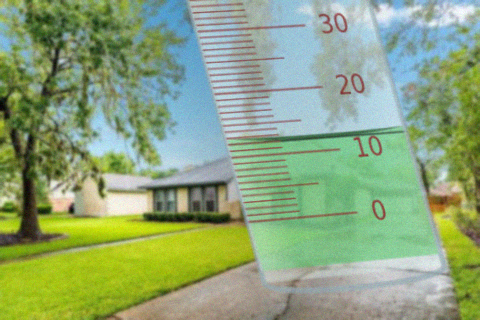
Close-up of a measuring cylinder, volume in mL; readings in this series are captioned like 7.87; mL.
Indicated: 12; mL
